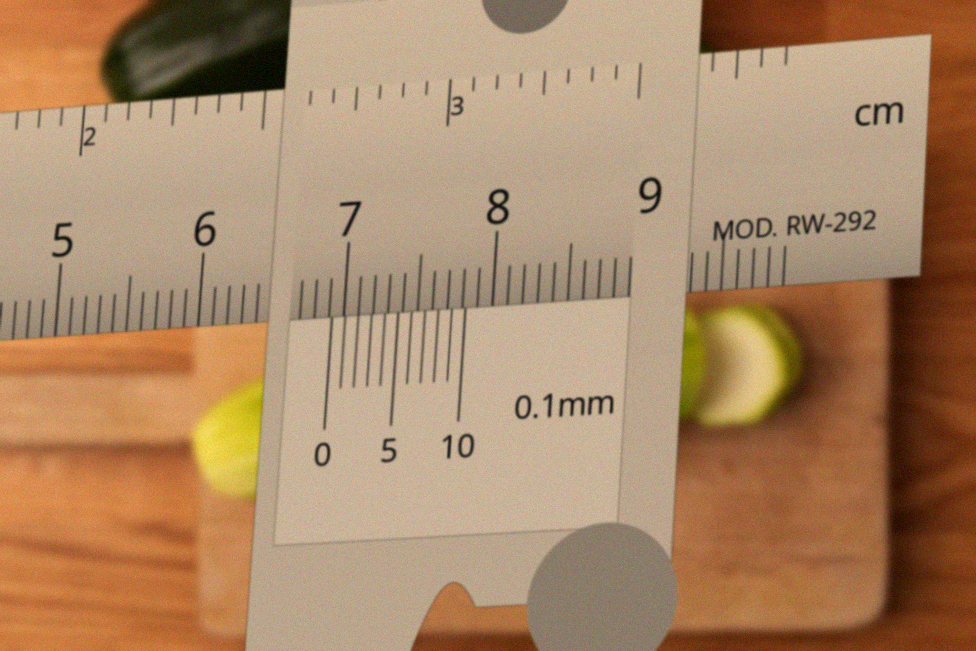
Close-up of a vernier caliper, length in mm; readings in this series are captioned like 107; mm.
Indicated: 69.2; mm
